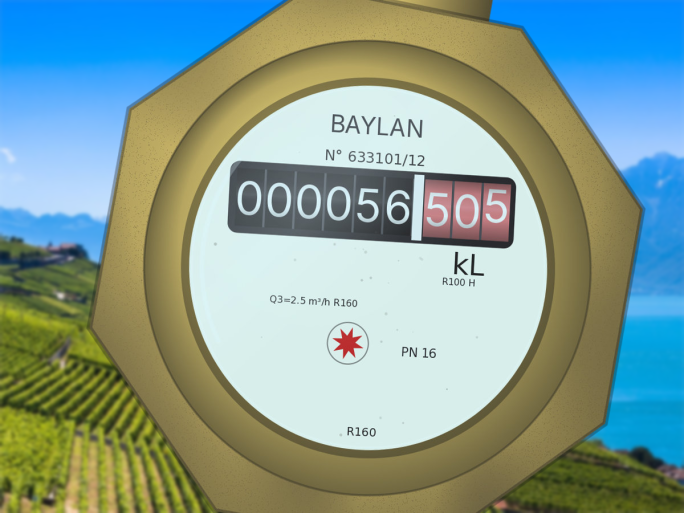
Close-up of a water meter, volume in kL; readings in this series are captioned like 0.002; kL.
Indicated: 56.505; kL
